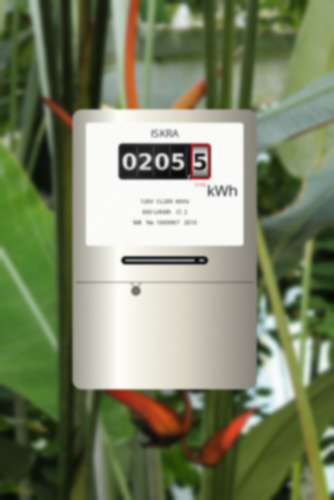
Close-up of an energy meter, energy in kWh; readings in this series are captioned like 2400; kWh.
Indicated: 205.5; kWh
